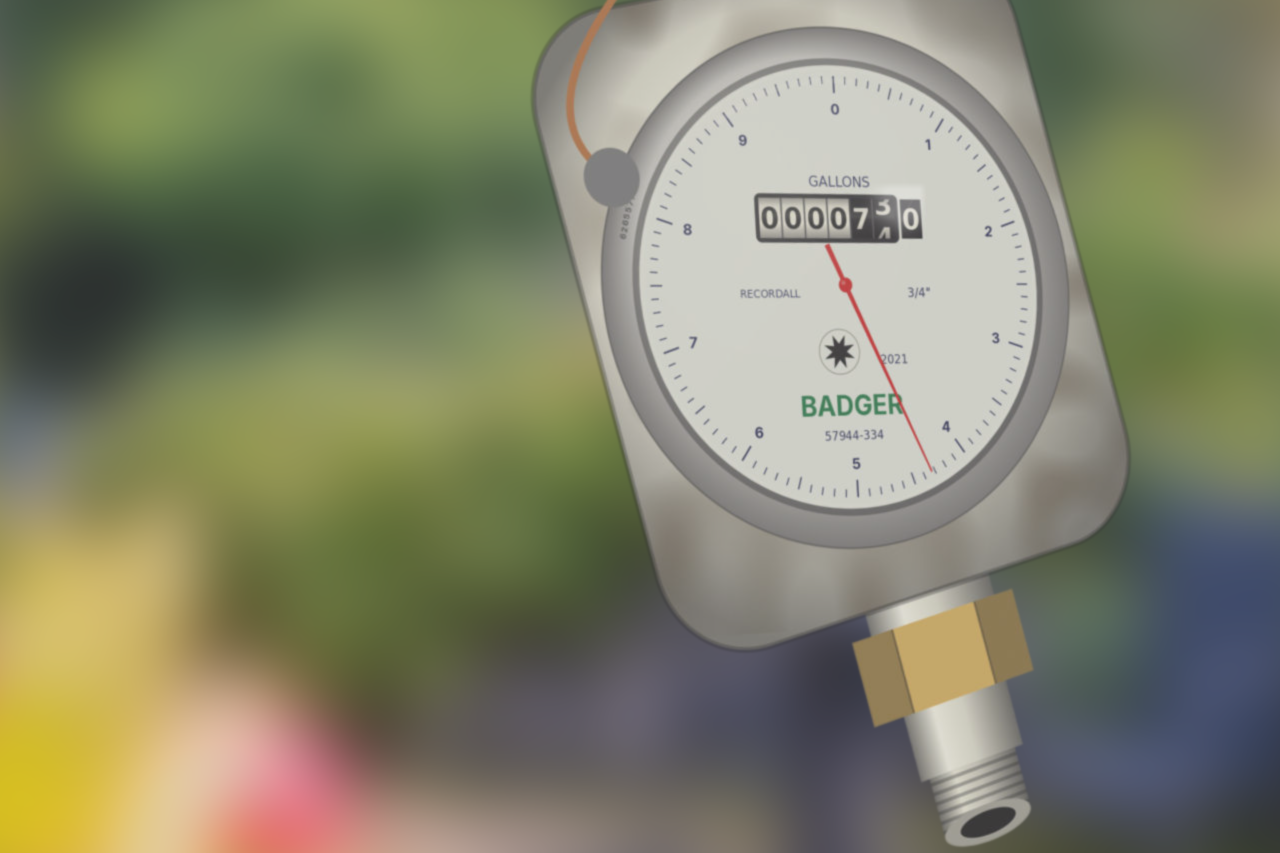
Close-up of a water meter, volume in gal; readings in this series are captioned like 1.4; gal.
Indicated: 734.3; gal
